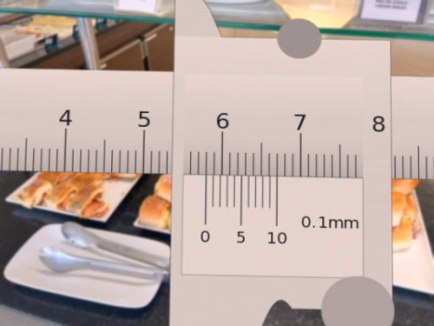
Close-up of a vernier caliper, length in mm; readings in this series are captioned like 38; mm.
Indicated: 58.0; mm
